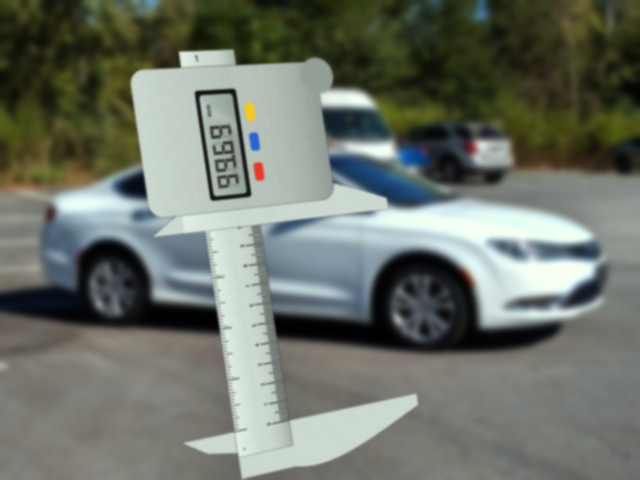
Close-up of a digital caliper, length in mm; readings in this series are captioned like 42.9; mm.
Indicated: 99.69; mm
